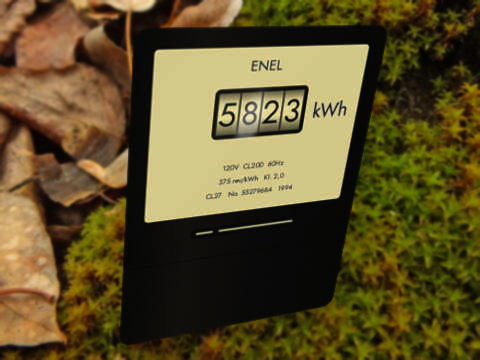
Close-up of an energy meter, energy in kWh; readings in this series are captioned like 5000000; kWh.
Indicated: 5823; kWh
